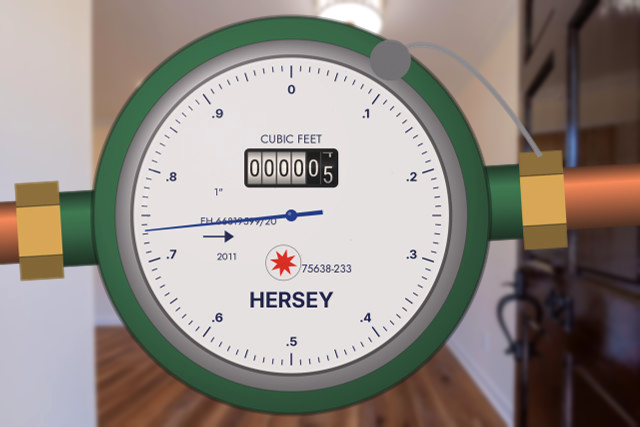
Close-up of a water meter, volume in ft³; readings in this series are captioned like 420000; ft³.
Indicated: 4.73; ft³
